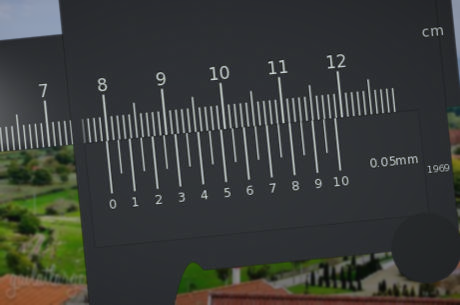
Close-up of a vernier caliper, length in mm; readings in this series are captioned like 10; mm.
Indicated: 79.8; mm
